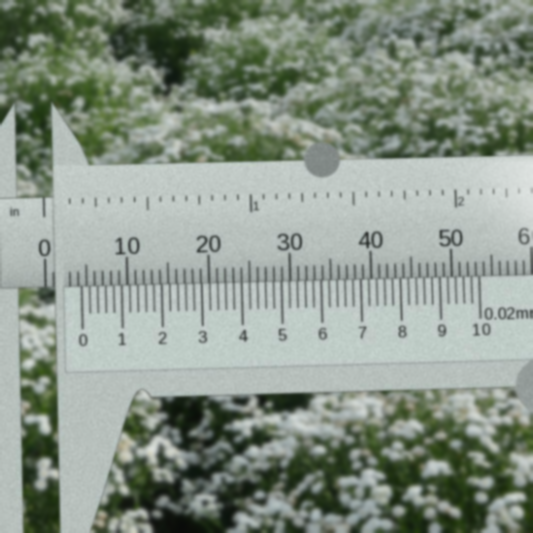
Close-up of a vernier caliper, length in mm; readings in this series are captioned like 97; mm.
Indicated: 4.4; mm
